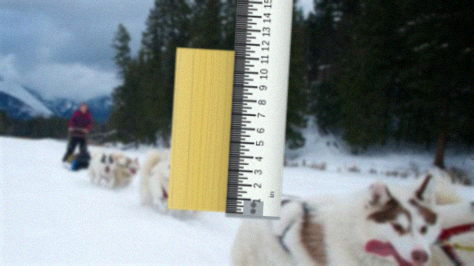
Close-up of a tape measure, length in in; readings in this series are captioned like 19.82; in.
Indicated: 11.5; in
